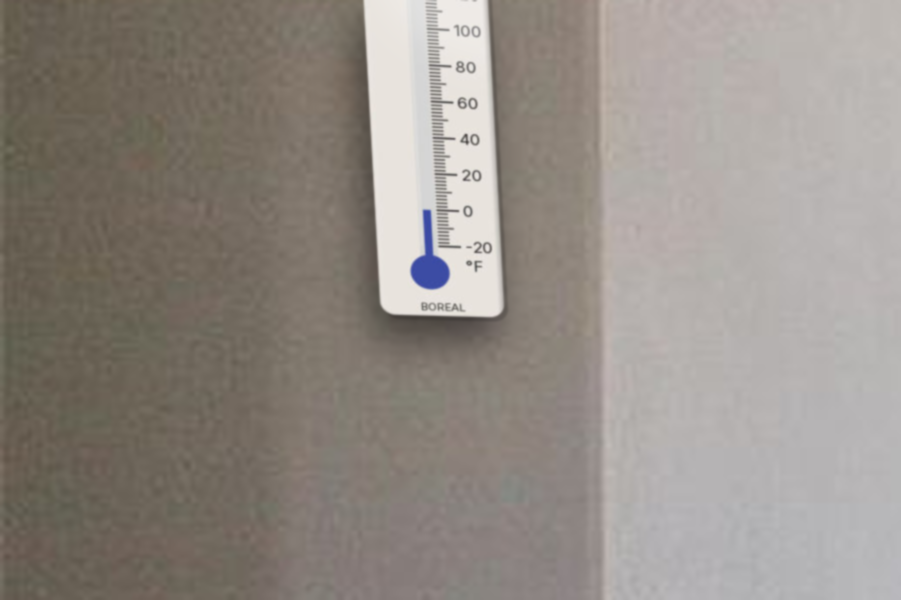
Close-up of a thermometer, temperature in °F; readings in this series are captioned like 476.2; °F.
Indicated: 0; °F
